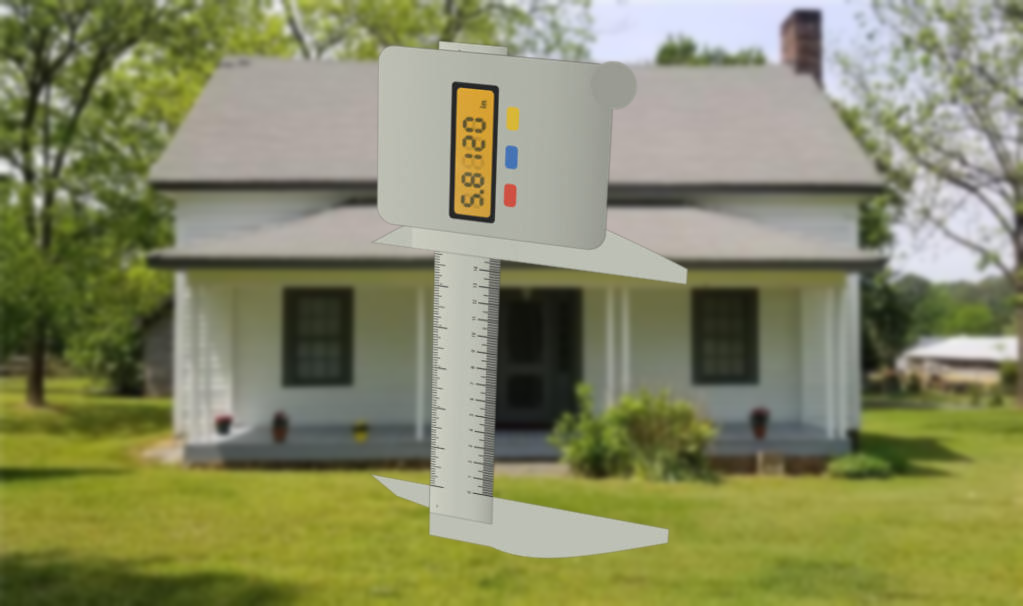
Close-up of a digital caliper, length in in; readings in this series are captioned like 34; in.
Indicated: 5.8120; in
